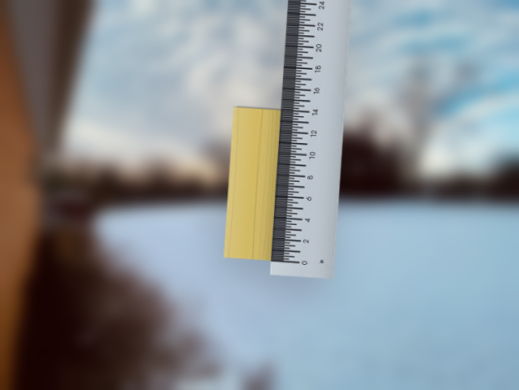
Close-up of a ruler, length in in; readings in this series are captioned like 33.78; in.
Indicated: 14; in
